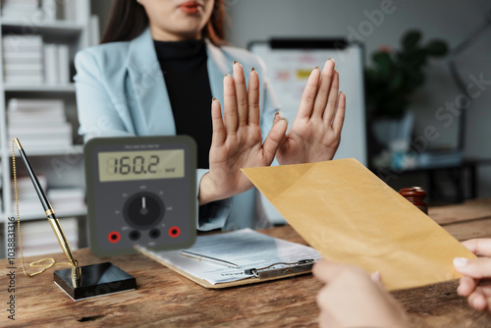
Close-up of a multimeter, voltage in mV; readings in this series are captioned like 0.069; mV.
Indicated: 160.2; mV
